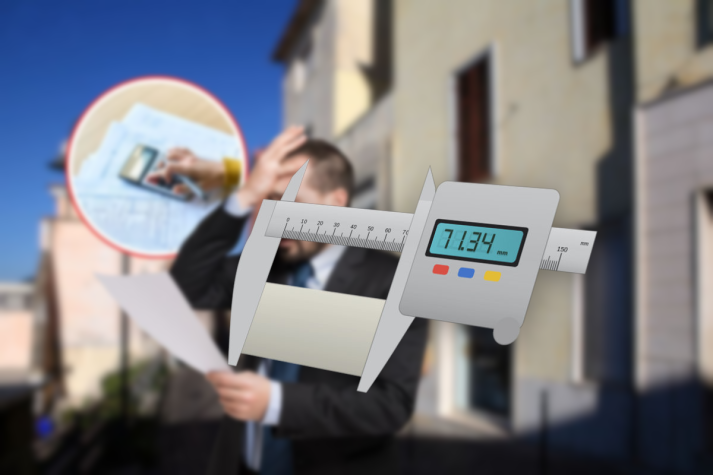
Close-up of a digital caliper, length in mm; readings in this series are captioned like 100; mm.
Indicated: 71.34; mm
